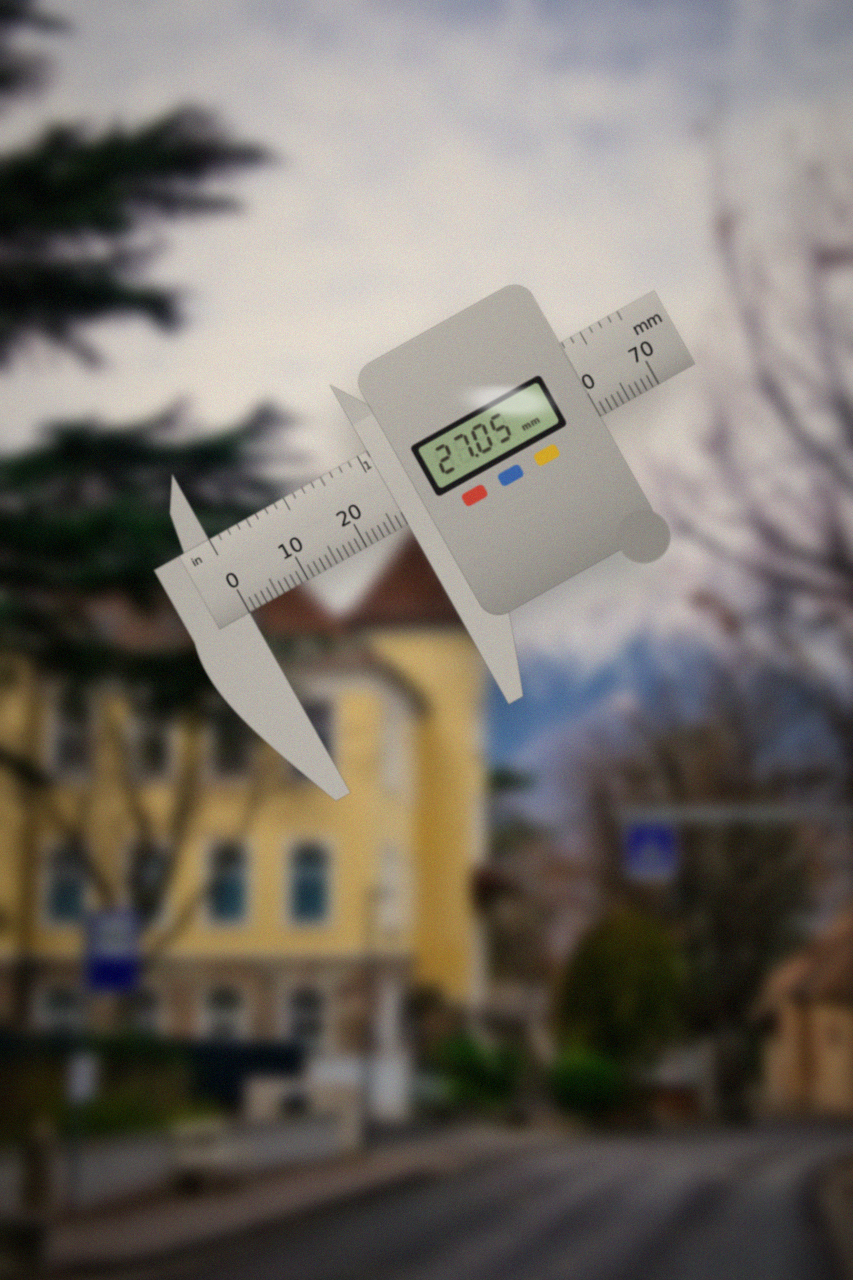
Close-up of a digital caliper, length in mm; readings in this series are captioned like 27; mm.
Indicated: 27.05; mm
